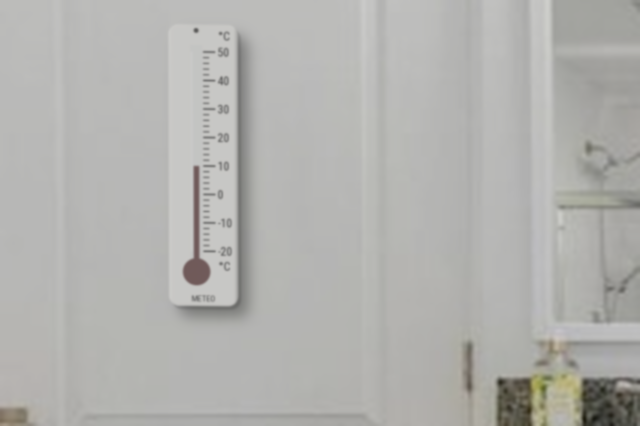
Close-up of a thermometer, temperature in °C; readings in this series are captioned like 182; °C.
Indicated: 10; °C
